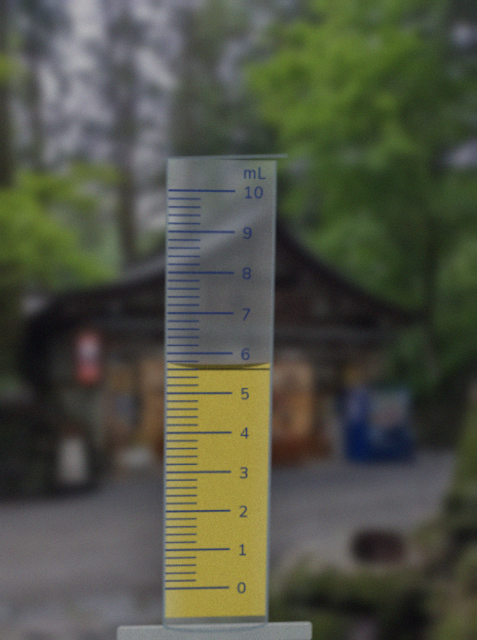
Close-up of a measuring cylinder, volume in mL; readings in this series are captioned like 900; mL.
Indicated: 5.6; mL
